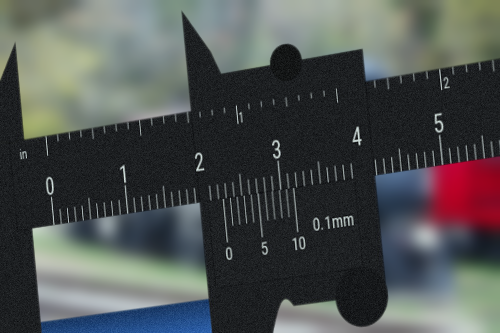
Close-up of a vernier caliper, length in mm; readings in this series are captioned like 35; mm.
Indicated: 22.6; mm
